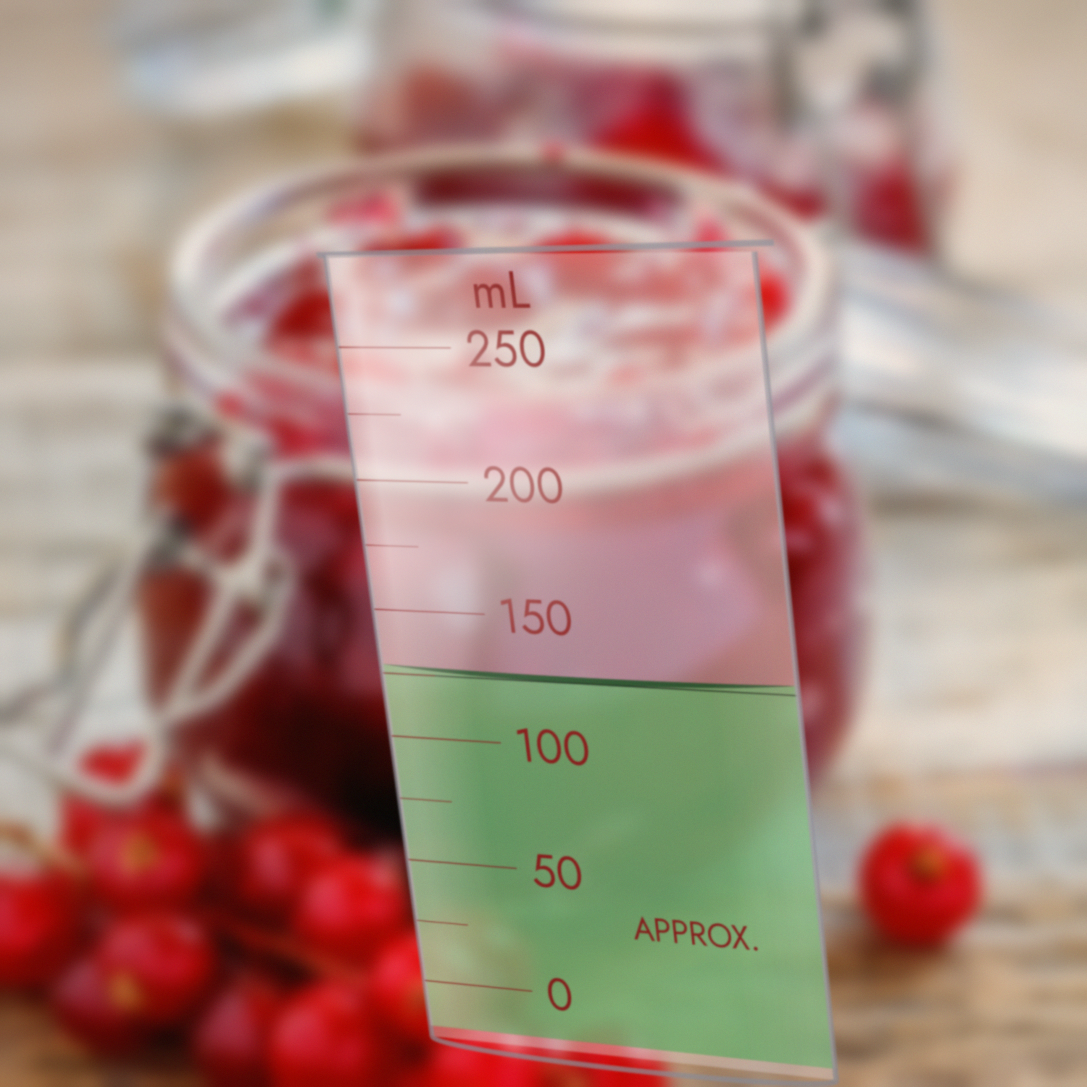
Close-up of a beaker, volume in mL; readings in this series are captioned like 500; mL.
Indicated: 125; mL
